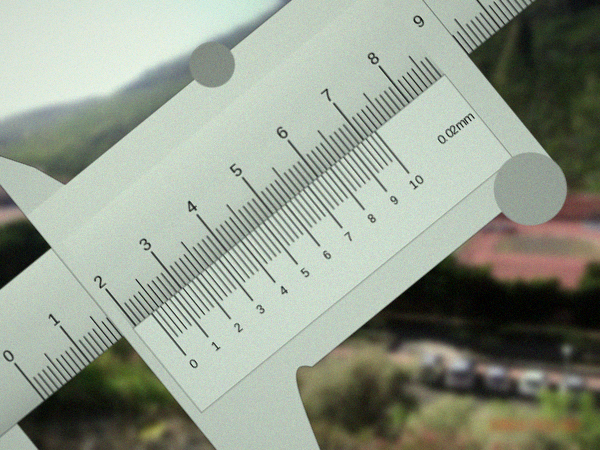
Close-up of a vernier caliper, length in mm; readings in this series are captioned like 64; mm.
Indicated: 23.4; mm
